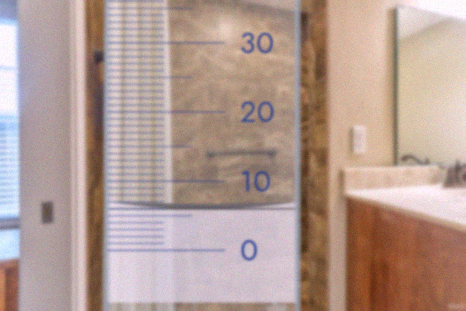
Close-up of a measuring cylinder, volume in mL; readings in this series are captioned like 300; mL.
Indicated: 6; mL
